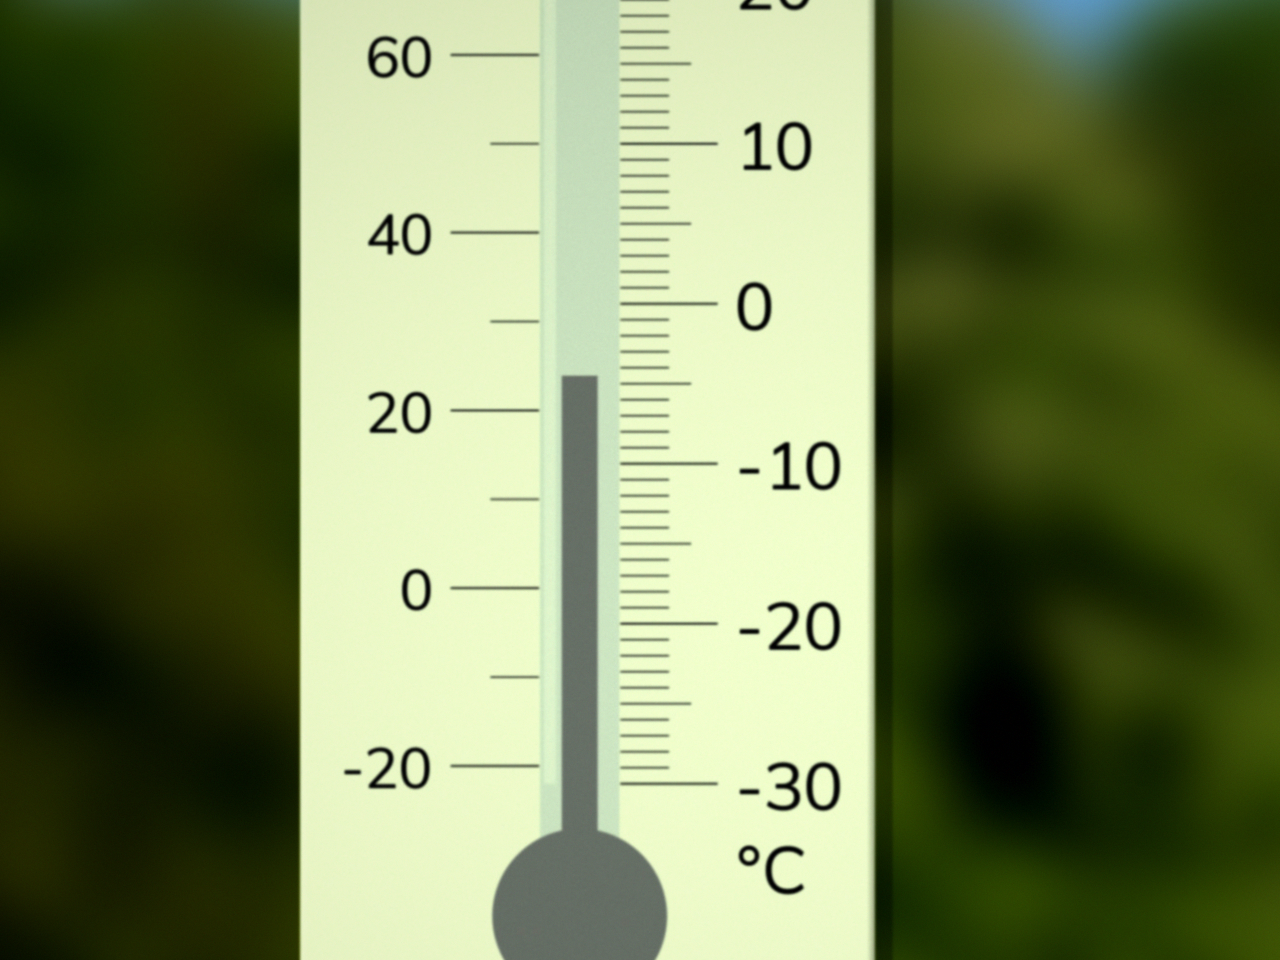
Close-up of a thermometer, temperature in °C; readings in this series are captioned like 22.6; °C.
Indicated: -4.5; °C
